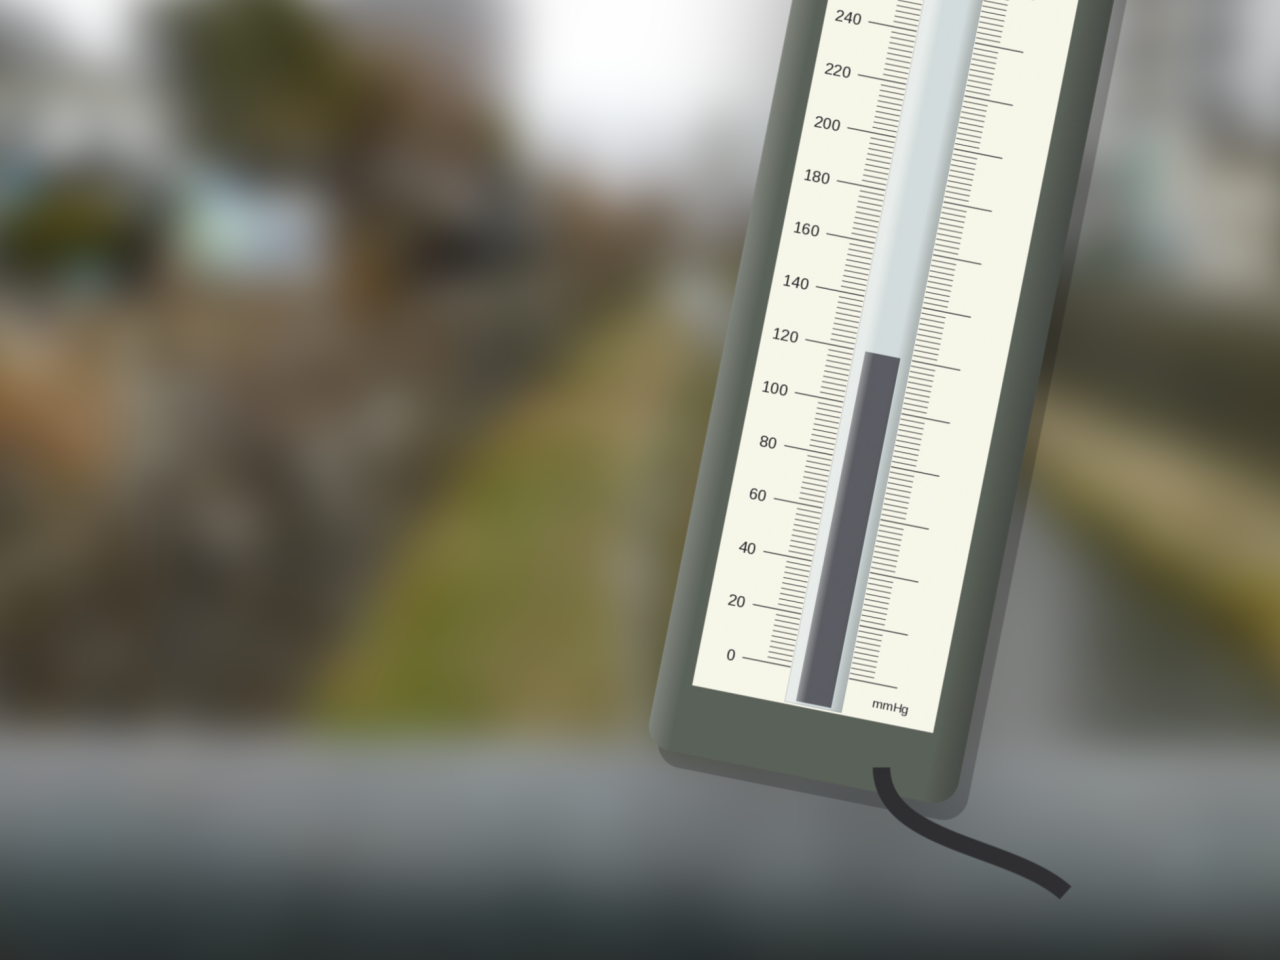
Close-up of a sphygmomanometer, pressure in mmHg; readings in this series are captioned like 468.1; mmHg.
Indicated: 120; mmHg
